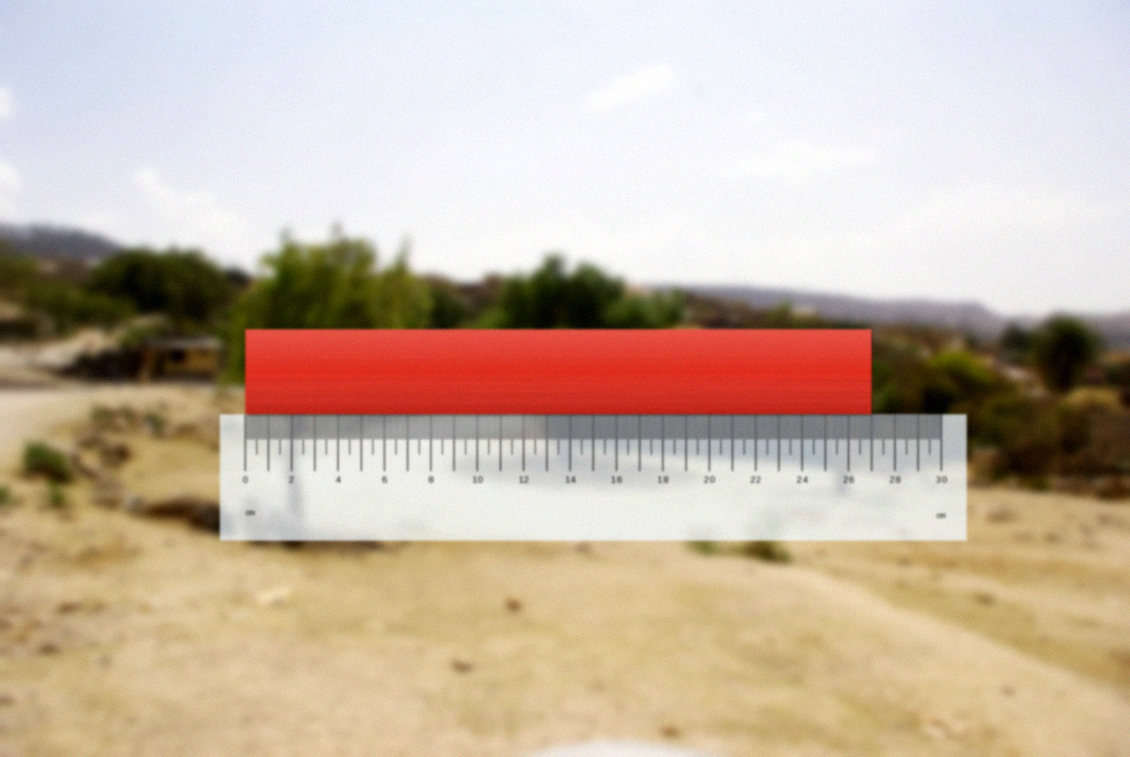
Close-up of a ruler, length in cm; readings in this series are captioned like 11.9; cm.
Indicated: 27; cm
